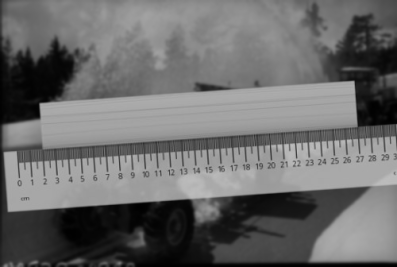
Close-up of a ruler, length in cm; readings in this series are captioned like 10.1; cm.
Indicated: 25; cm
